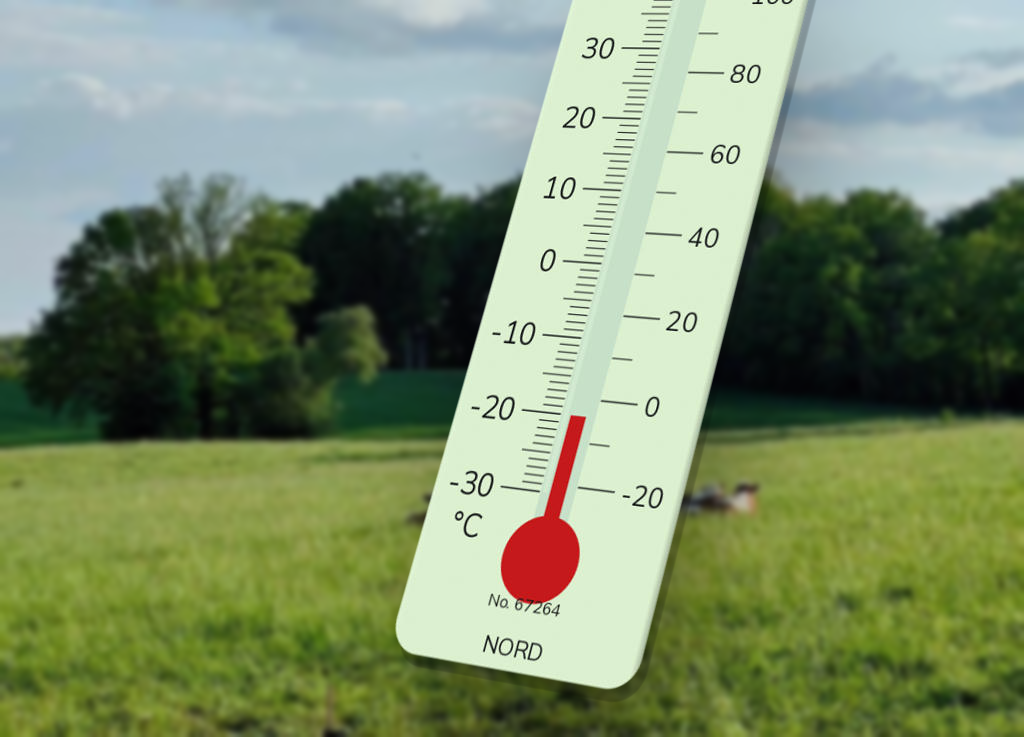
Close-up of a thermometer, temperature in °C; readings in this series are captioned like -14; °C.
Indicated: -20; °C
